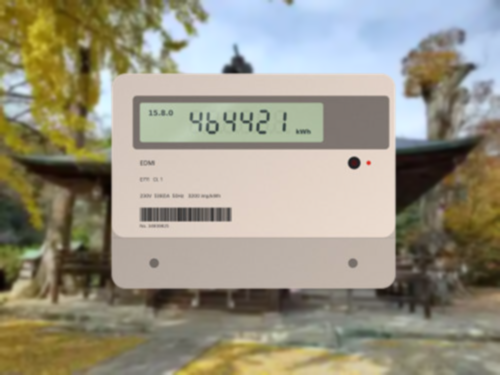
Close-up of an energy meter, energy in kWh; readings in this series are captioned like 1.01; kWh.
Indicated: 464421; kWh
